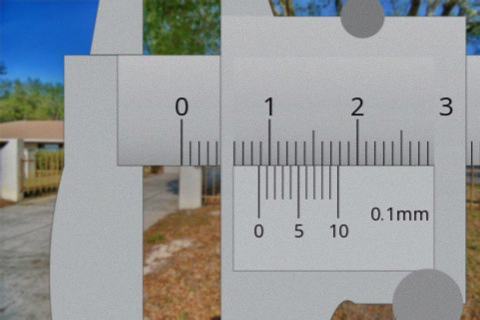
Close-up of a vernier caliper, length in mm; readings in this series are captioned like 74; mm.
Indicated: 8.8; mm
